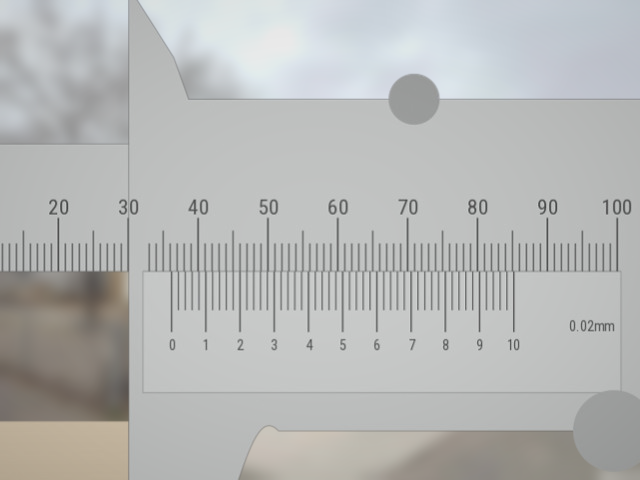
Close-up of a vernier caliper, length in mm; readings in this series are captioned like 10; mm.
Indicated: 36.2; mm
